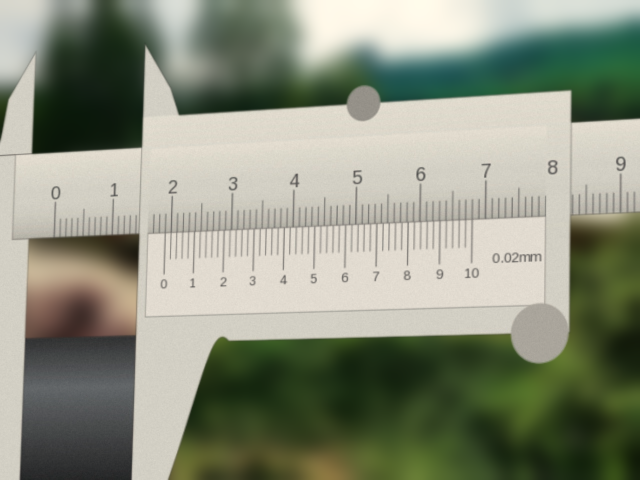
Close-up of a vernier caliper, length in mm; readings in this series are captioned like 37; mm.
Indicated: 19.0; mm
